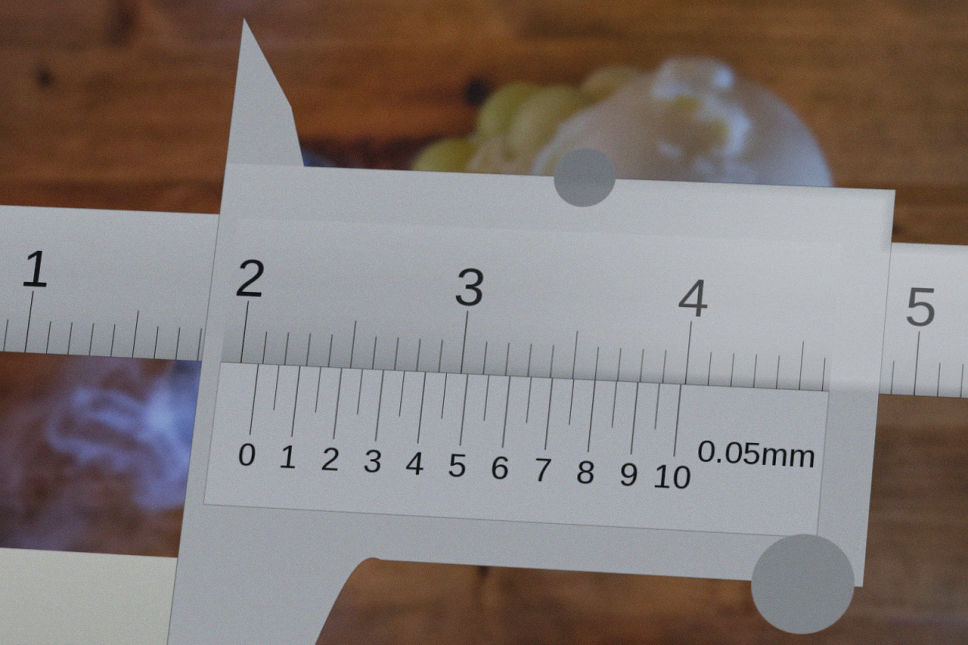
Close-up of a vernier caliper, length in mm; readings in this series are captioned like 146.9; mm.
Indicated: 20.80; mm
